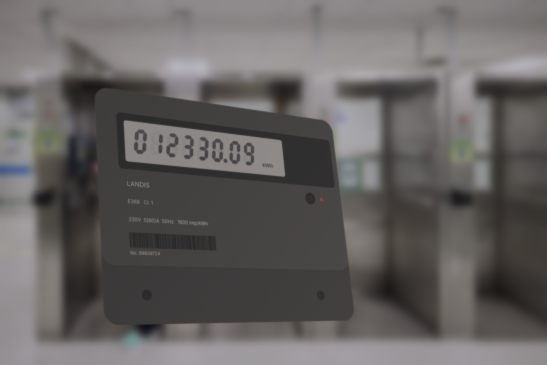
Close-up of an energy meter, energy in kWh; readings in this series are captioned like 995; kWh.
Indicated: 12330.09; kWh
